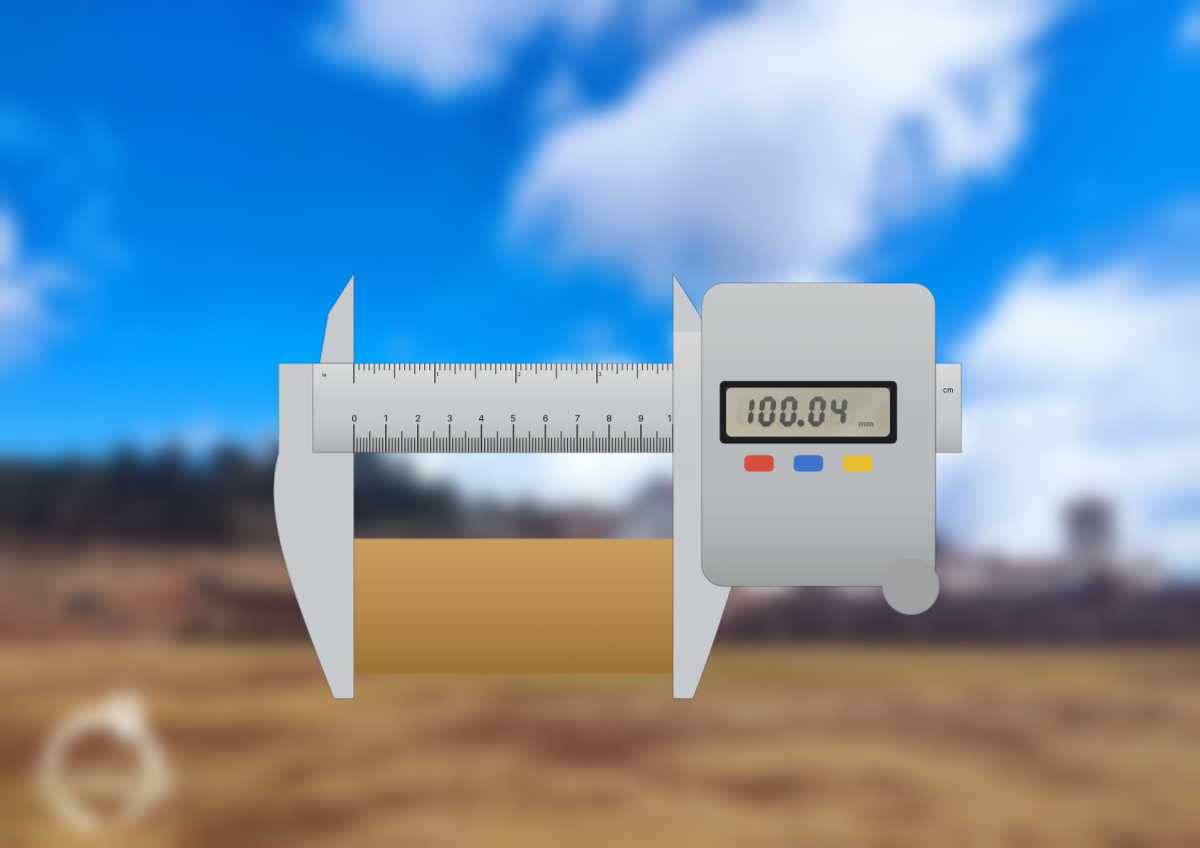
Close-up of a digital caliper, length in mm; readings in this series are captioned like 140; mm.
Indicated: 100.04; mm
